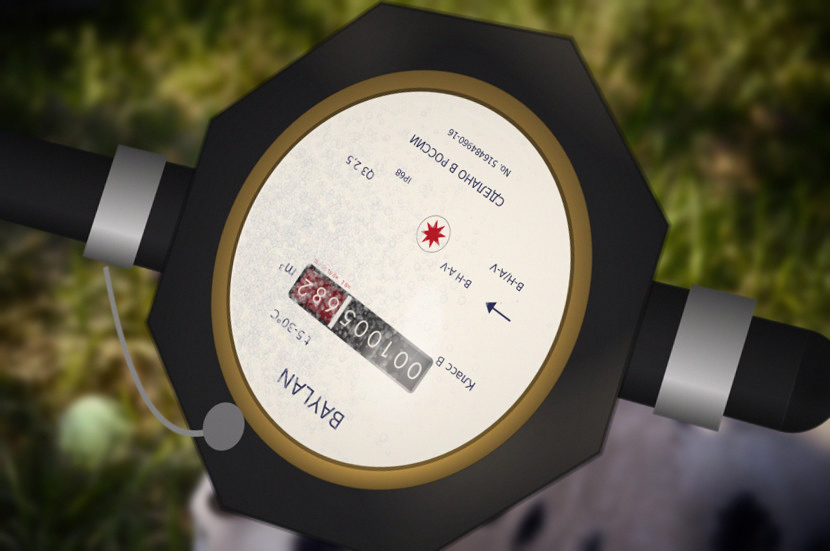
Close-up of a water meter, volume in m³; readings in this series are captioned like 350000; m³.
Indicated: 1005.682; m³
